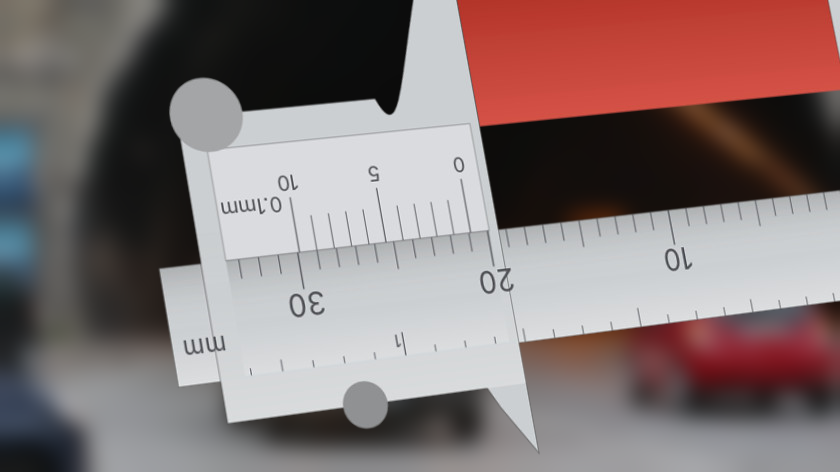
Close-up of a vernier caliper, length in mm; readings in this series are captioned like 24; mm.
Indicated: 20.9; mm
